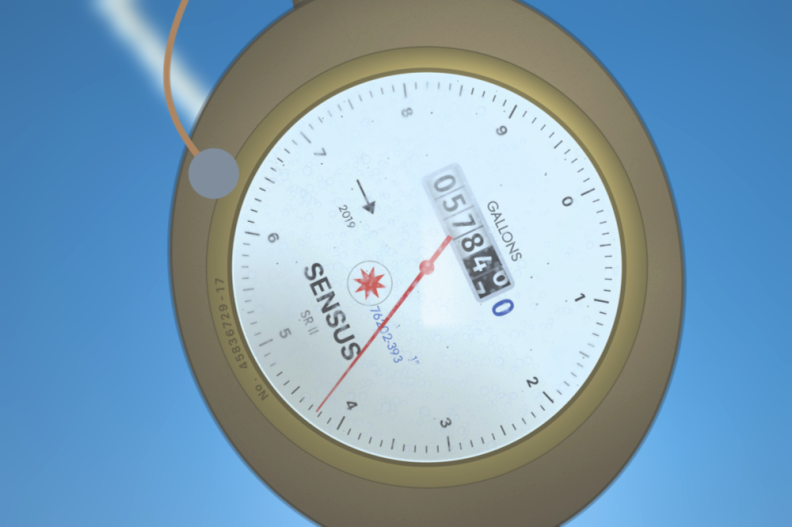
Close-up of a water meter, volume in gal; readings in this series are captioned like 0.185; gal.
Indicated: 578464.2; gal
